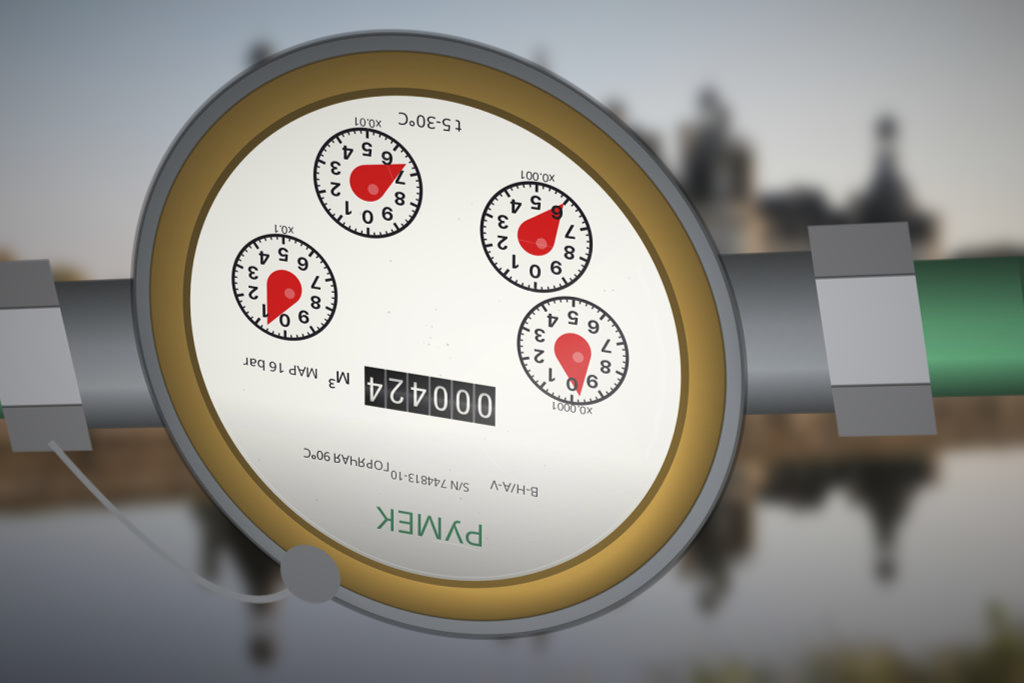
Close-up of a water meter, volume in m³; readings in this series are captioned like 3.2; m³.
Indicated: 424.0659; m³
